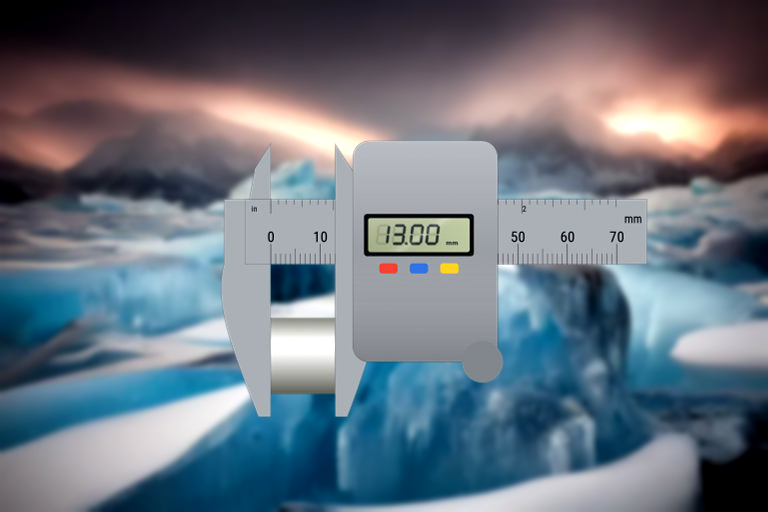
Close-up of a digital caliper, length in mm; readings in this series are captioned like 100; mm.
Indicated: 13.00; mm
